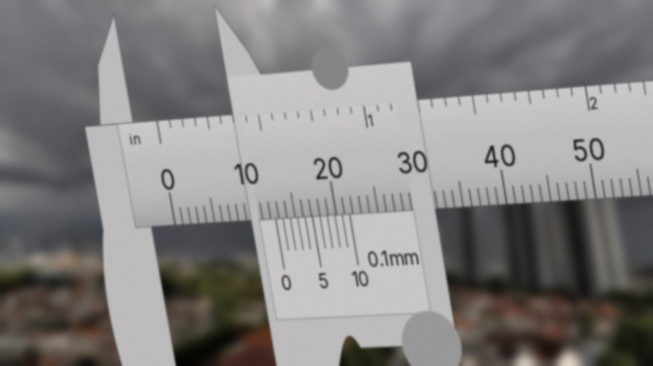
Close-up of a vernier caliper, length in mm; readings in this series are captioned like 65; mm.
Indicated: 12.6; mm
